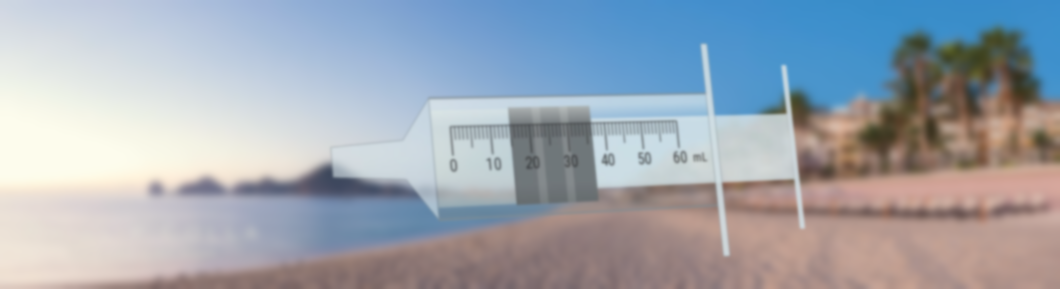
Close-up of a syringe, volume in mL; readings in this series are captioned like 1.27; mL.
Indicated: 15; mL
